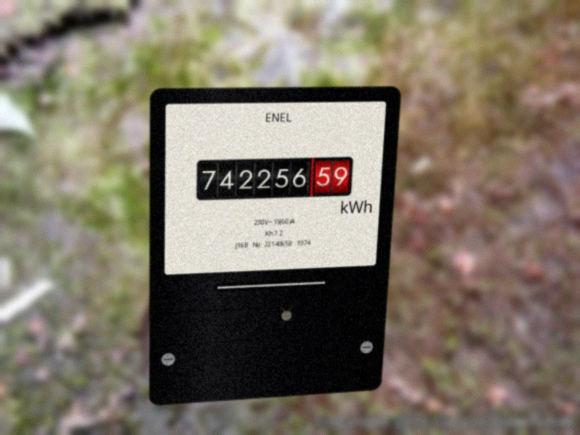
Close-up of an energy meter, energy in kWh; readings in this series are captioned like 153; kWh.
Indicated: 742256.59; kWh
